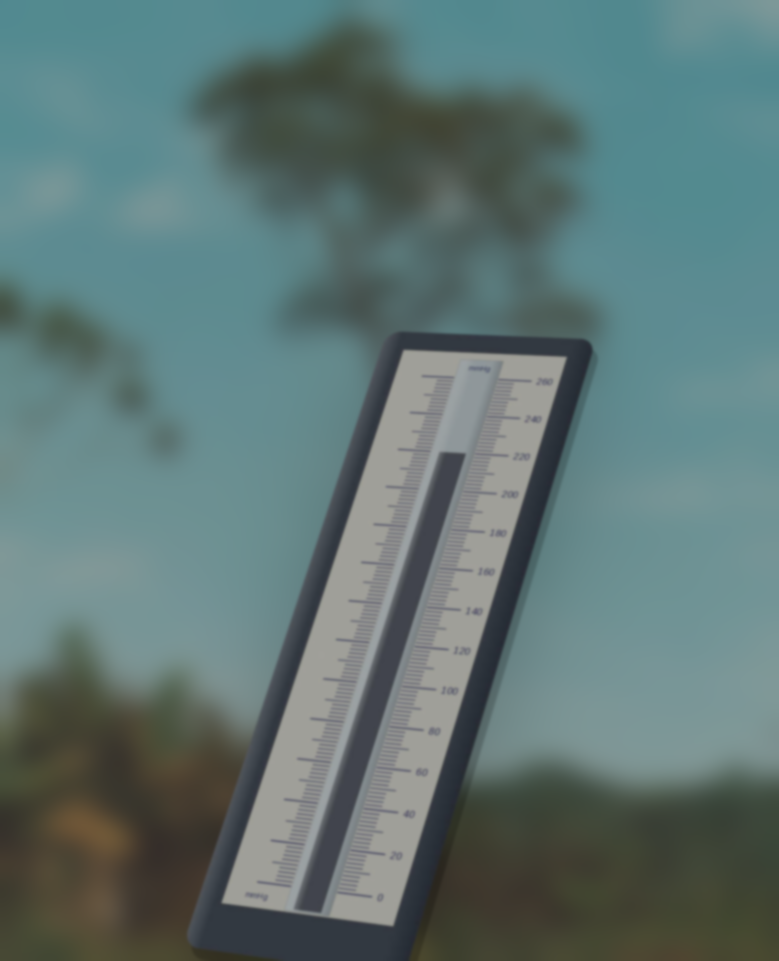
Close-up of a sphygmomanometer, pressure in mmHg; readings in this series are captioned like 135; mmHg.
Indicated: 220; mmHg
